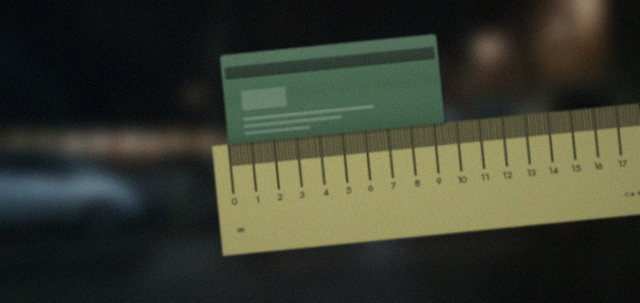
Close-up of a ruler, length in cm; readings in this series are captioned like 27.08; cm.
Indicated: 9.5; cm
